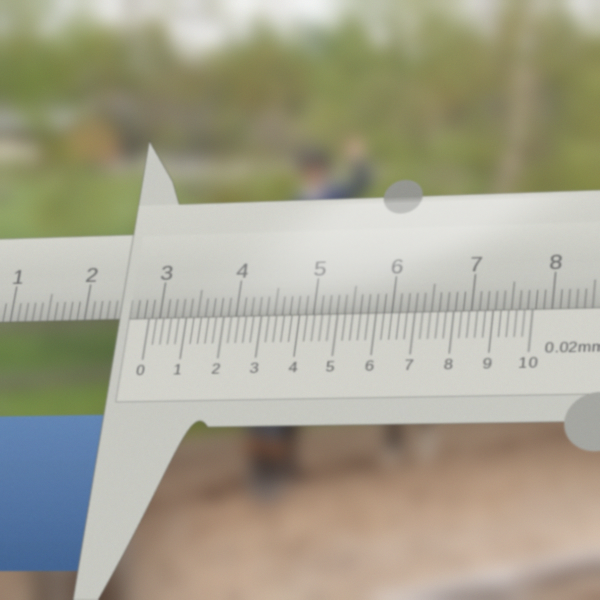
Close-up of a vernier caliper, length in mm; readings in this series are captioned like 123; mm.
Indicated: 28.6; mm
